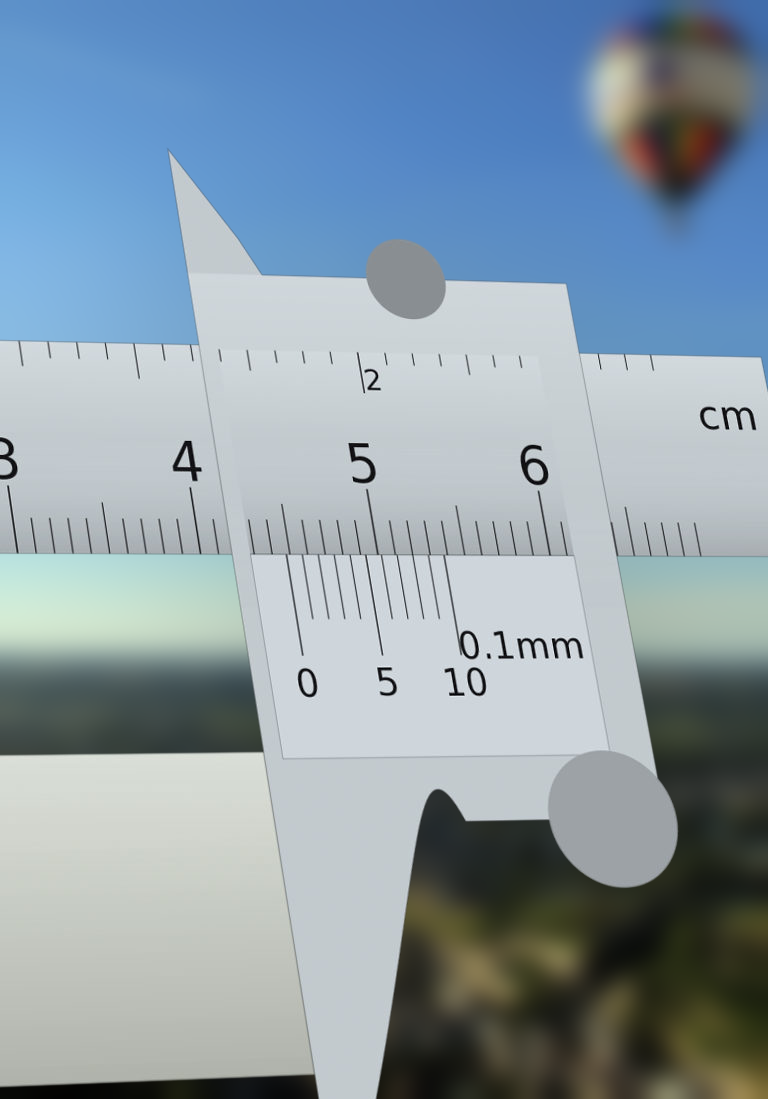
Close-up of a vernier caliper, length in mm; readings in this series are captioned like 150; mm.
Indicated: 44.8; mm
